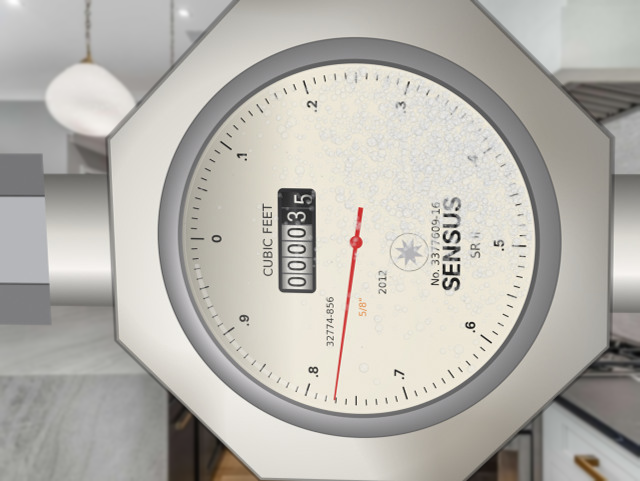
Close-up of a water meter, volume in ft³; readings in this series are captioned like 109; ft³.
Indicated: 34.77; ft³
